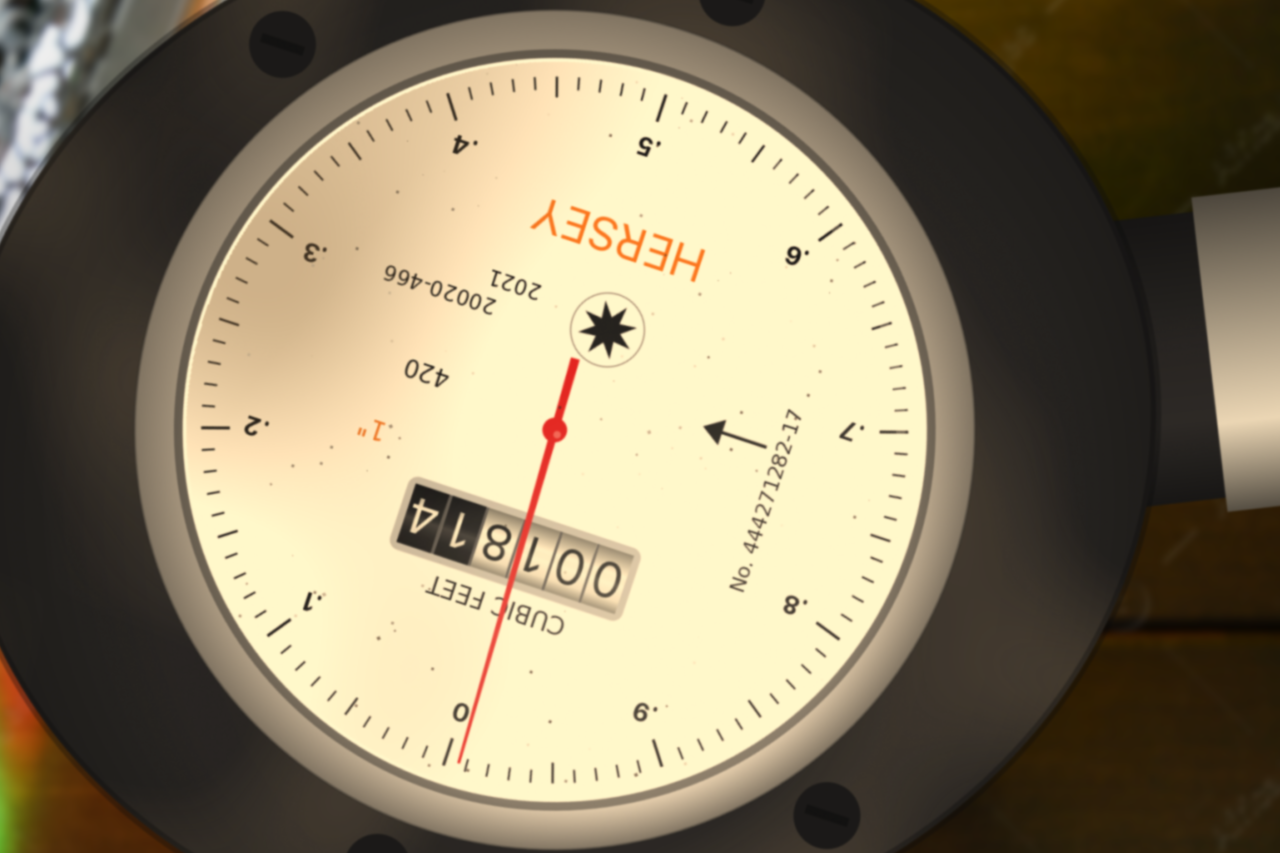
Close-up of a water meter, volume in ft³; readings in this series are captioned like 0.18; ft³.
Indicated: 1813.99; ft³
